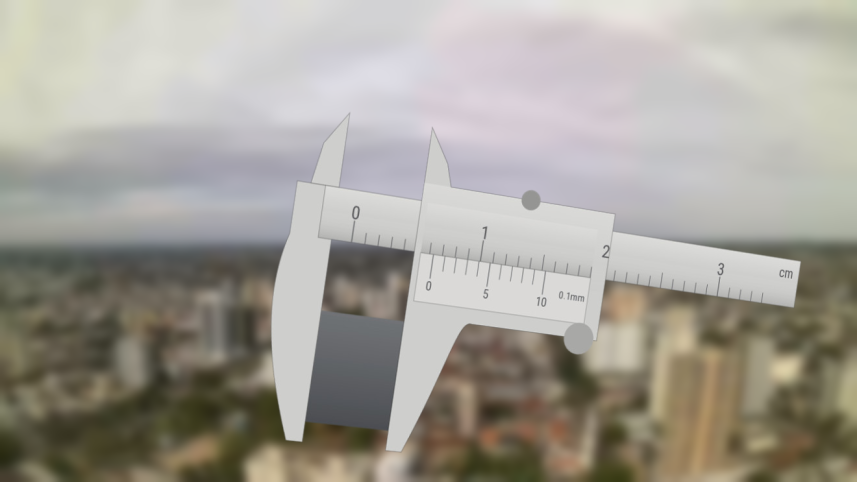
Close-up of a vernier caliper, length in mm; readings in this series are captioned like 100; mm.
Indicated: 6.3; mm
